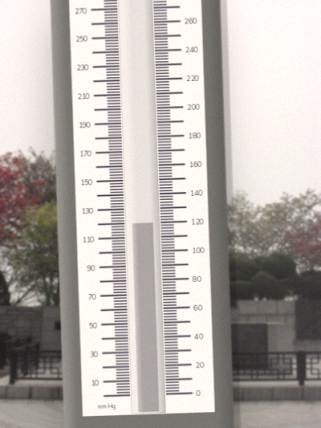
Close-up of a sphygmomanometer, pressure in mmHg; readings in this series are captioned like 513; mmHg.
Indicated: 120; mmHg
